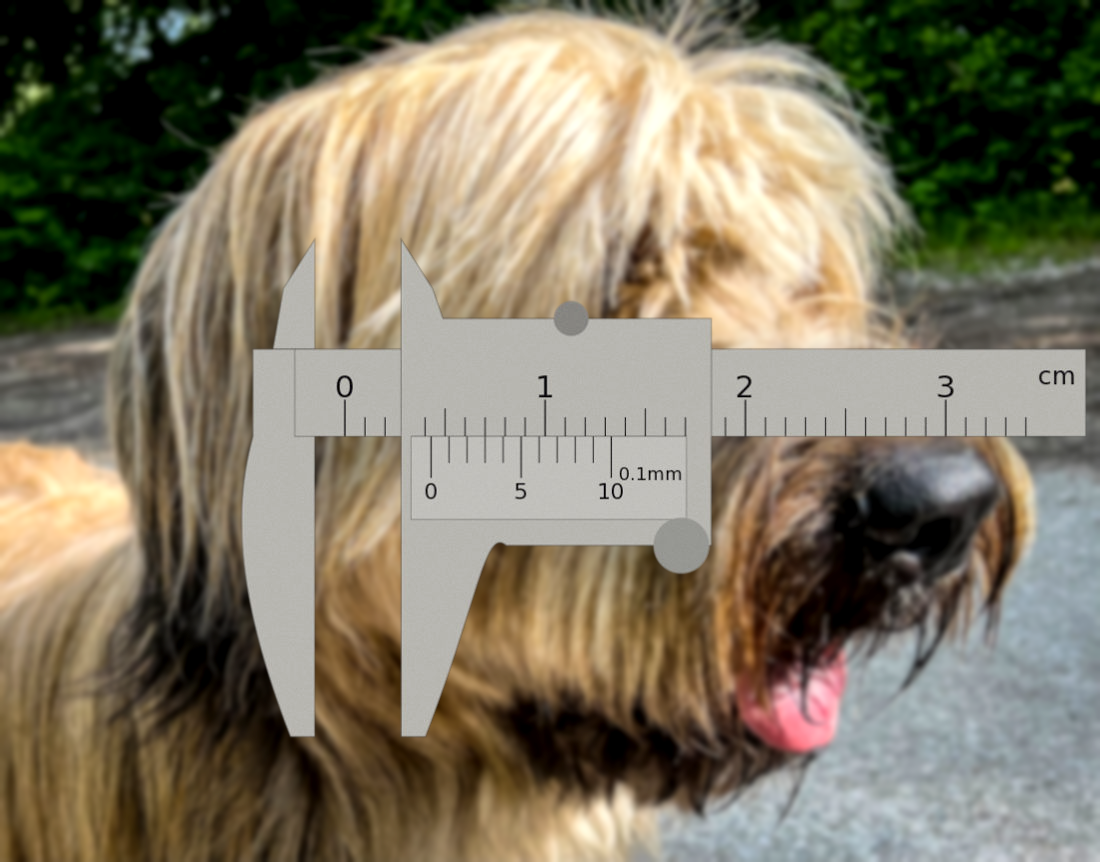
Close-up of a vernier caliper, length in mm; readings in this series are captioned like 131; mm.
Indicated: 4.3; mm
